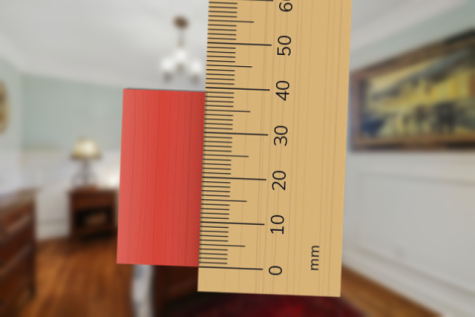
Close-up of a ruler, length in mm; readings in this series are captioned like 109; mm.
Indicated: 39; mm
